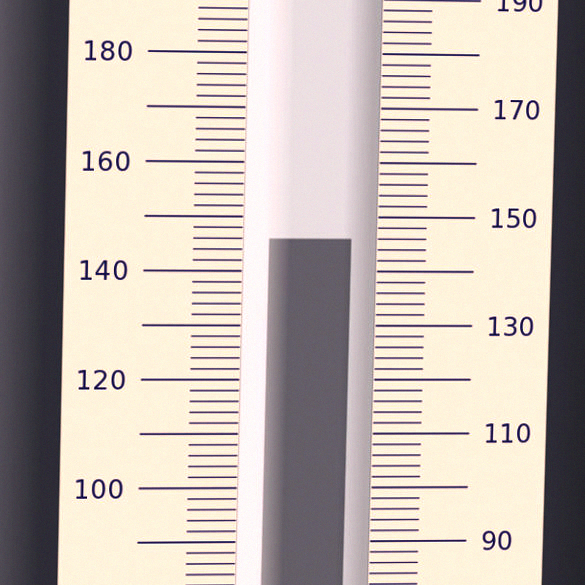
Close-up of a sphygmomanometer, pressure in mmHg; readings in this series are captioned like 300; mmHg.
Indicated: 146; mmHg
